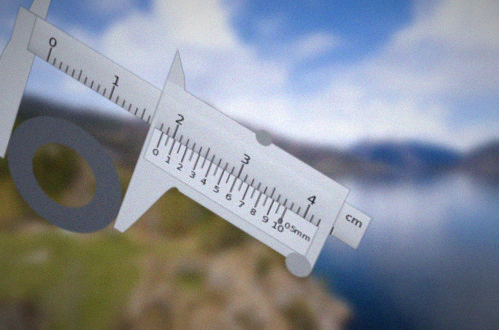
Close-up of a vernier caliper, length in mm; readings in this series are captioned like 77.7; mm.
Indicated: 18.4; mm
